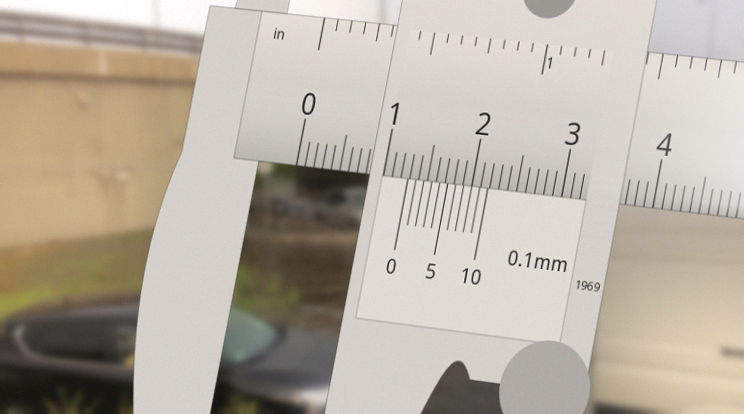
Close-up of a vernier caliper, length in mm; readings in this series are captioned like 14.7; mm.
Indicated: 12.8; mm
